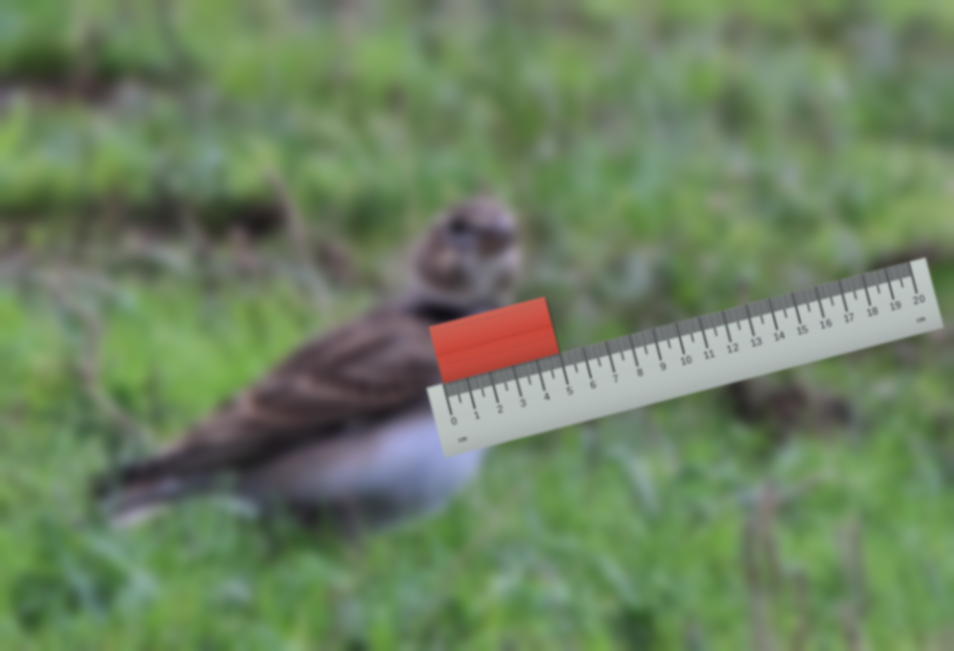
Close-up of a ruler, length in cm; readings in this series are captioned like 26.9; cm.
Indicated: 5; cm
